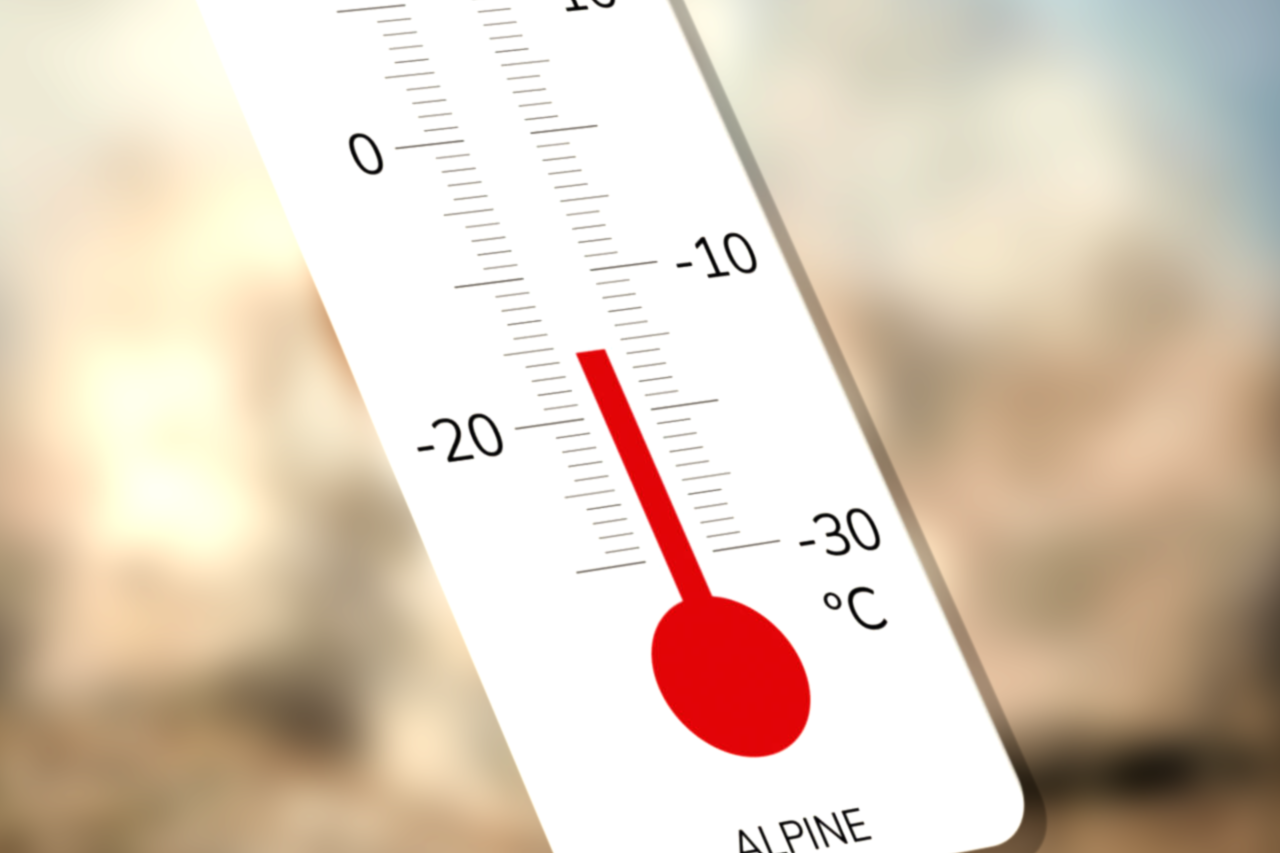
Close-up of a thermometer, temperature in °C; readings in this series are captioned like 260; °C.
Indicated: -15.5; °C
